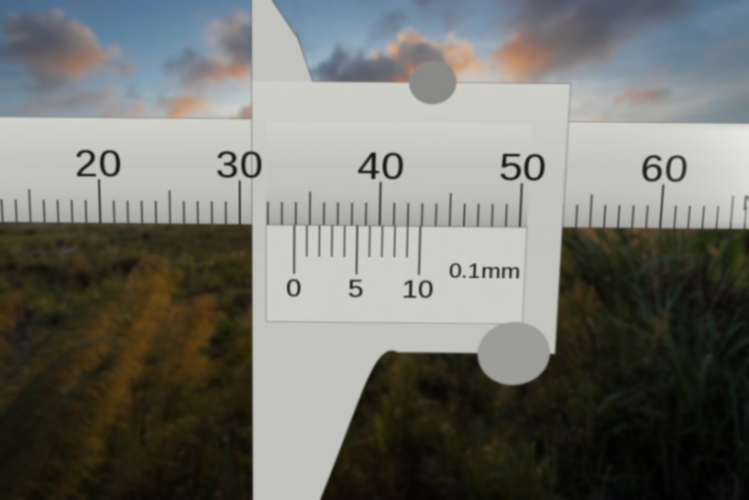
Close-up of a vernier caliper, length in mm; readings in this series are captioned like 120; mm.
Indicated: 33.9; mm
